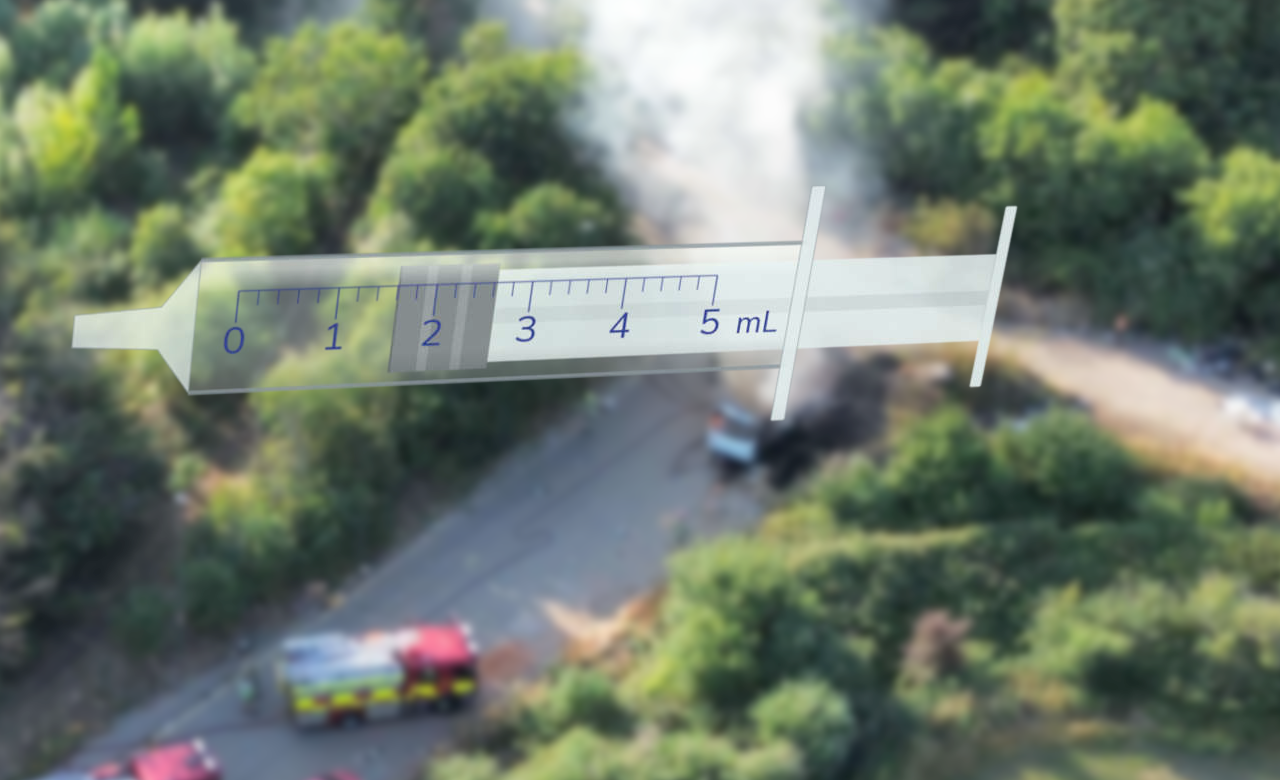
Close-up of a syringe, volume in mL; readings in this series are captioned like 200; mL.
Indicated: 1.6; mL
